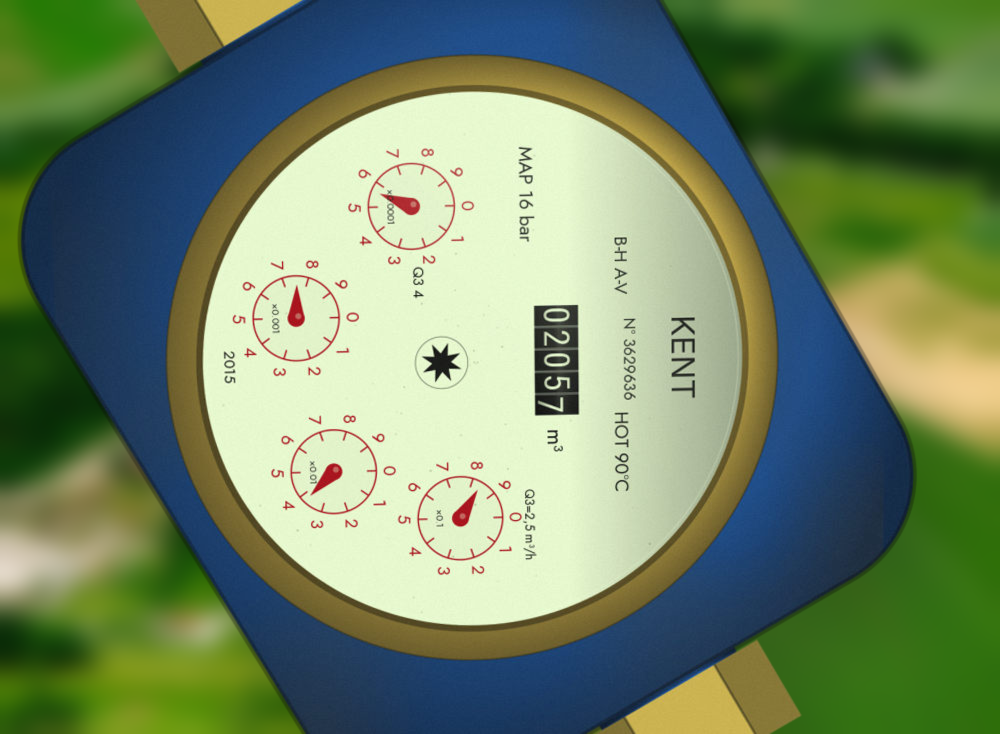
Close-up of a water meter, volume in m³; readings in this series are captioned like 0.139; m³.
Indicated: 2056.8375; m³
